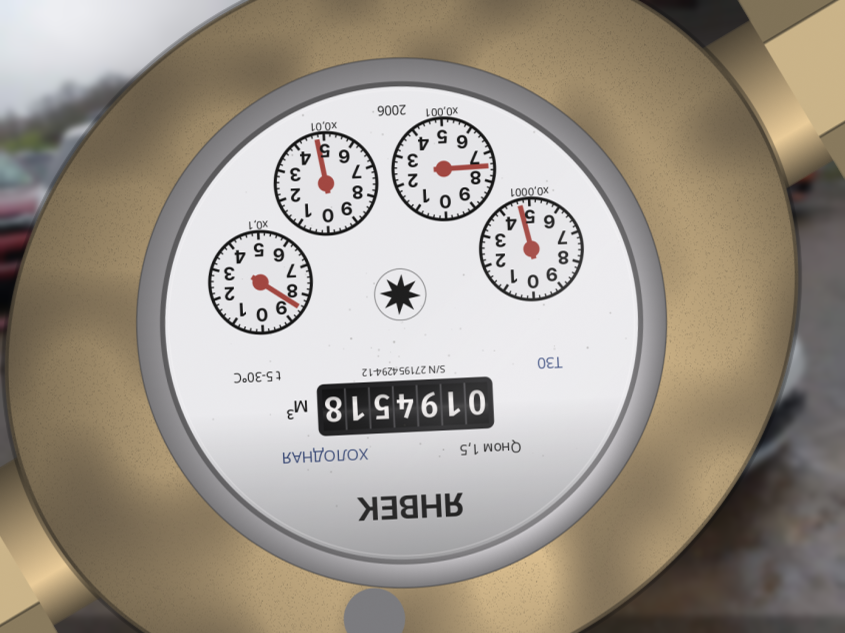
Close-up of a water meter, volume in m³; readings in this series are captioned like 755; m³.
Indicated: 194518.8474; m³
